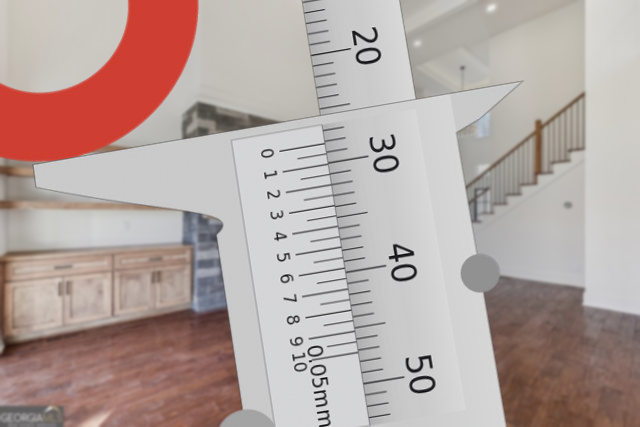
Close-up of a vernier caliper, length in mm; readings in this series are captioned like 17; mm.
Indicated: 28.2; mm
